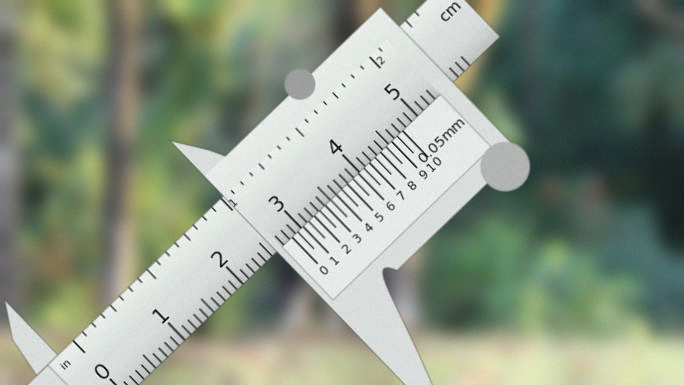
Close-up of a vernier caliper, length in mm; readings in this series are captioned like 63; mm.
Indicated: 28.4; mm
